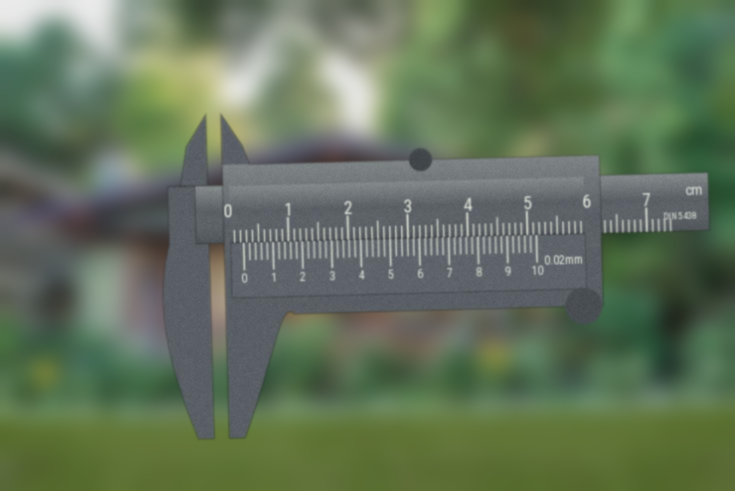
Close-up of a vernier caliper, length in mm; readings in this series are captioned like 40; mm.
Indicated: 2.5; mm
